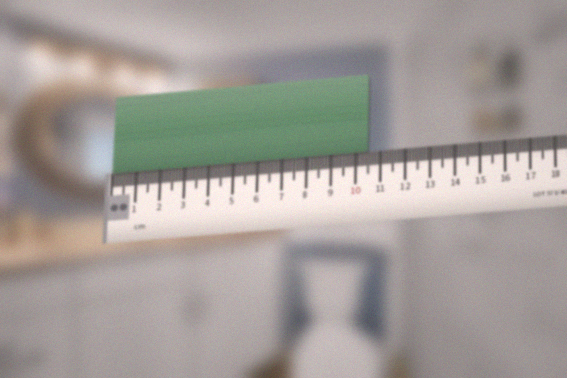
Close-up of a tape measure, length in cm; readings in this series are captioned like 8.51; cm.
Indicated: 10.5; cm
